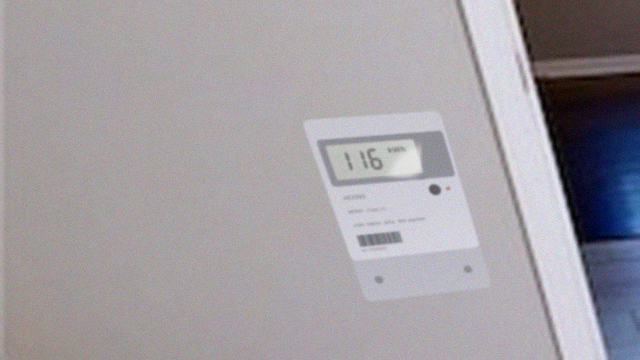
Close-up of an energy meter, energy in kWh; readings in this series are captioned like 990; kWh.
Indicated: 116; kWh
